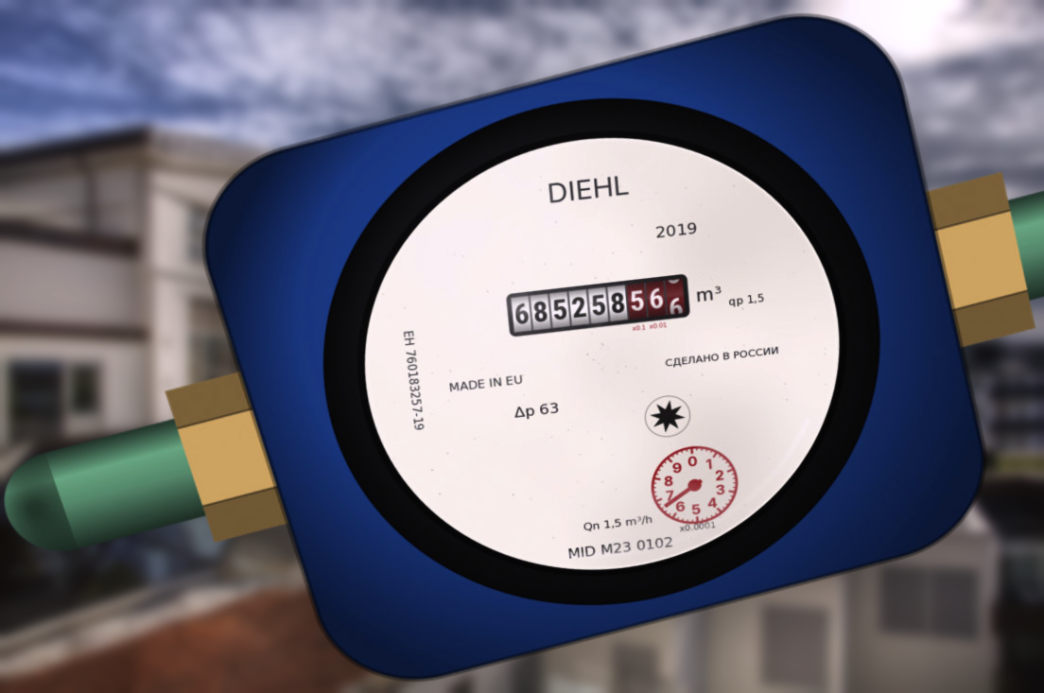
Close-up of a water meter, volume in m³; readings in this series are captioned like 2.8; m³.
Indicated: 685258.5656; m³
